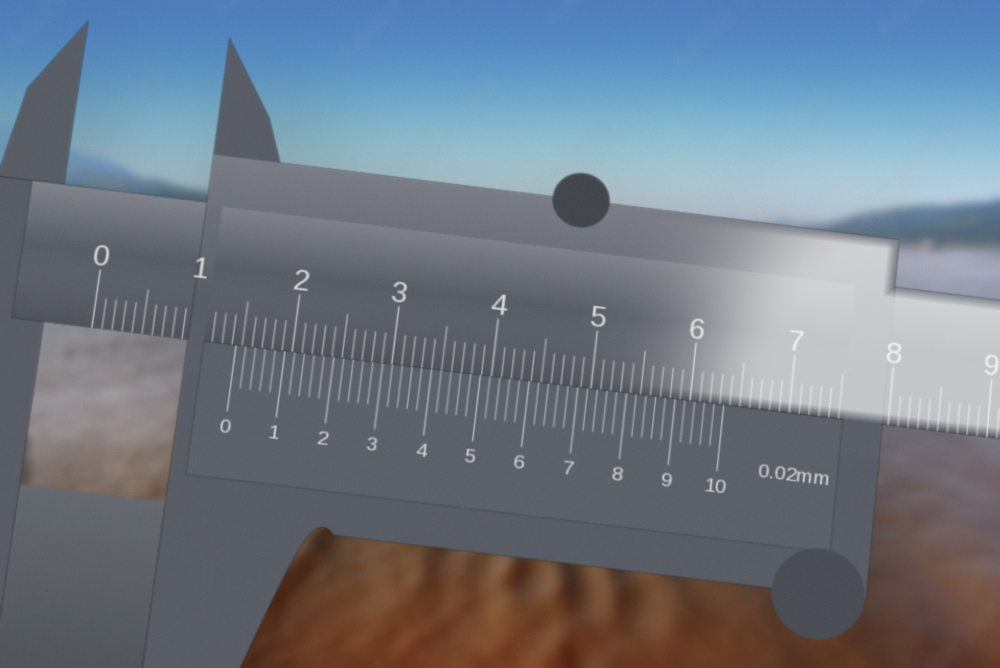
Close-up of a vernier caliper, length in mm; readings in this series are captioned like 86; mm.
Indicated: 14.4; mm
